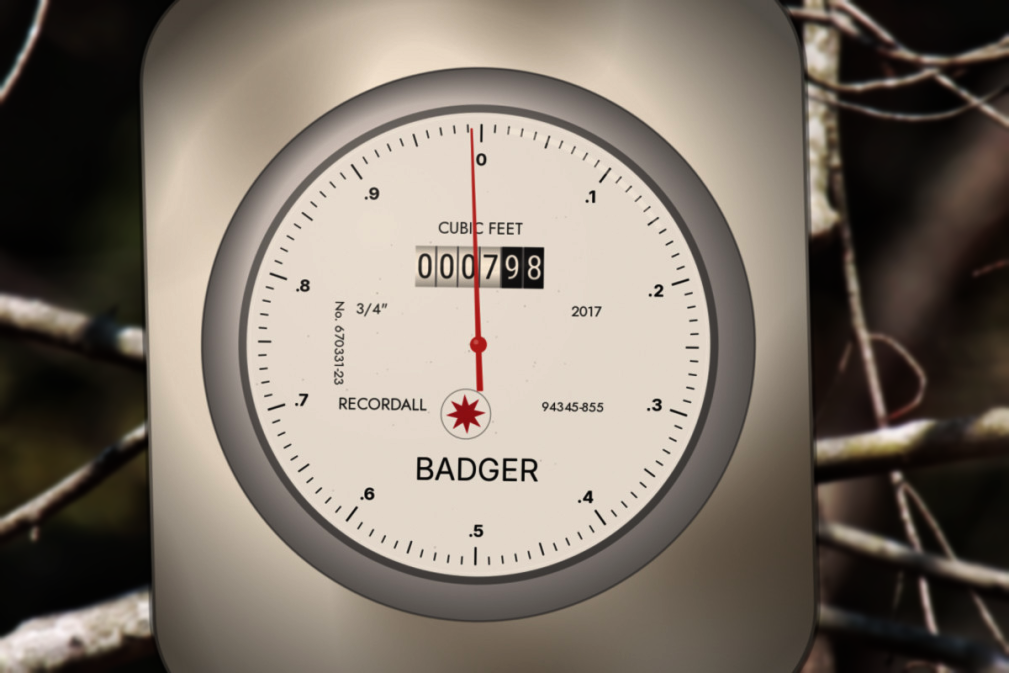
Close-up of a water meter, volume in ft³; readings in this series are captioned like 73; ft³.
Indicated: 797.99; ft³
